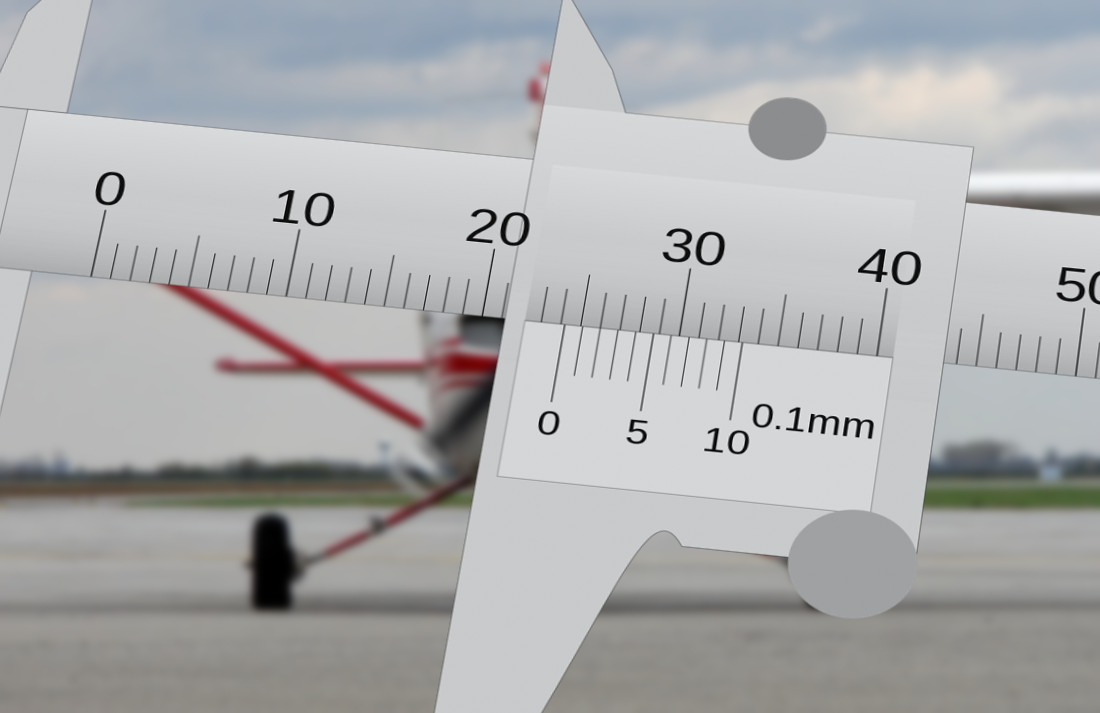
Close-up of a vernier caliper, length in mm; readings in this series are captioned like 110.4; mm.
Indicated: 24.2; mm
